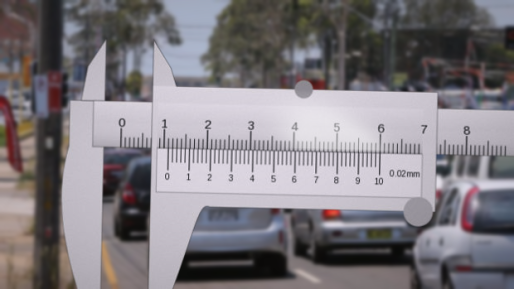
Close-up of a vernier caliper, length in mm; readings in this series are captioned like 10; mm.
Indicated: 11.0; mm
